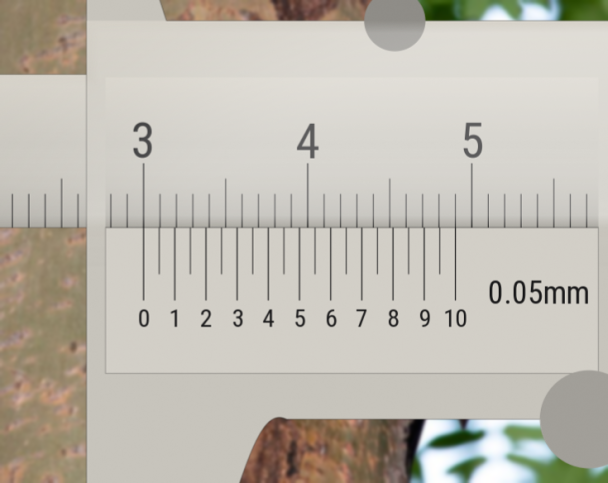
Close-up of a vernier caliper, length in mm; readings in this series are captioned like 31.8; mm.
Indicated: 30.0; mm
